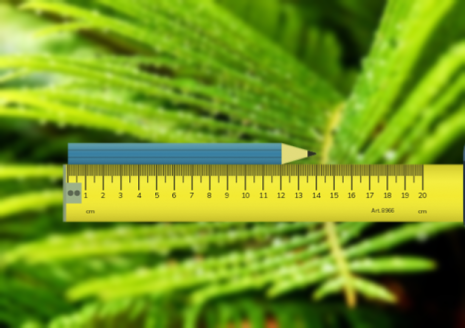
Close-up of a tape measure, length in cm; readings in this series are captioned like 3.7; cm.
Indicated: 14; cm
